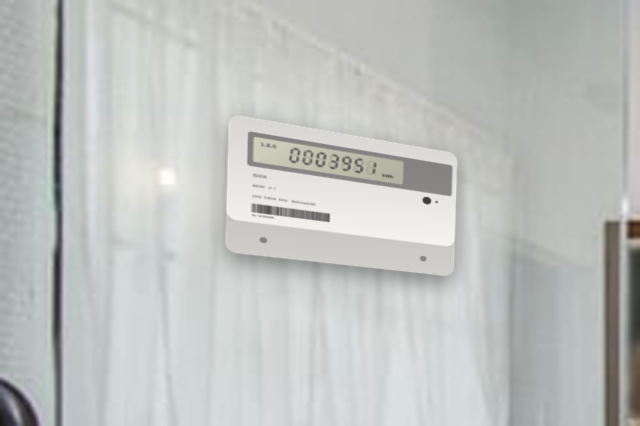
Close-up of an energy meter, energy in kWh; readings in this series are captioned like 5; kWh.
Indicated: 3951; kWh
